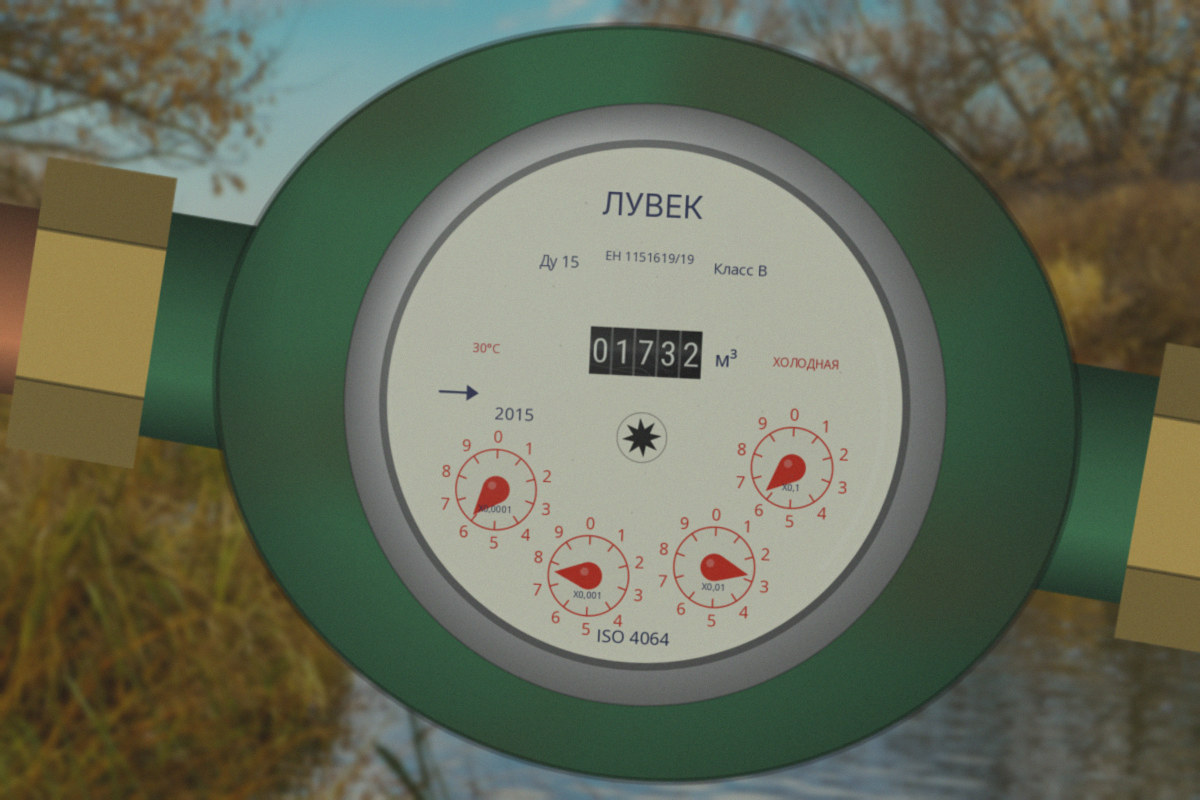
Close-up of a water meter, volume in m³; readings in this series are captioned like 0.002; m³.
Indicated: 1732.6276; m³
